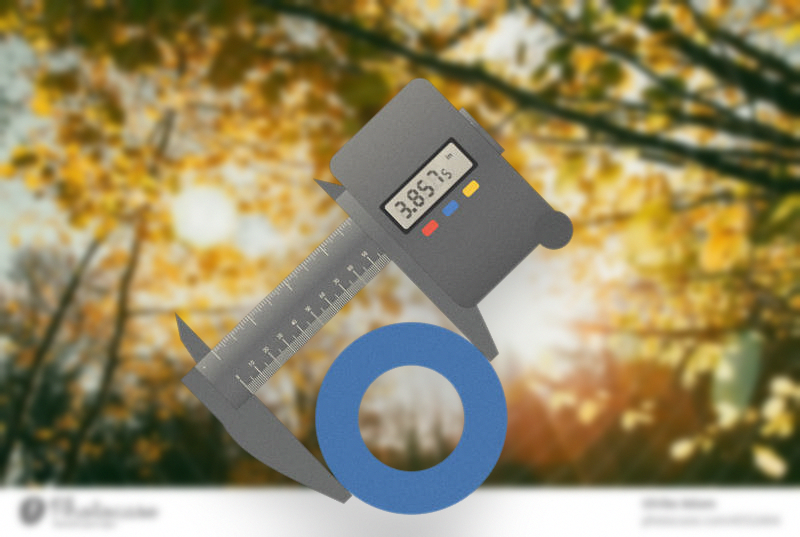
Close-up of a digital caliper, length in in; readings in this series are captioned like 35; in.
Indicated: 3.8575; in
